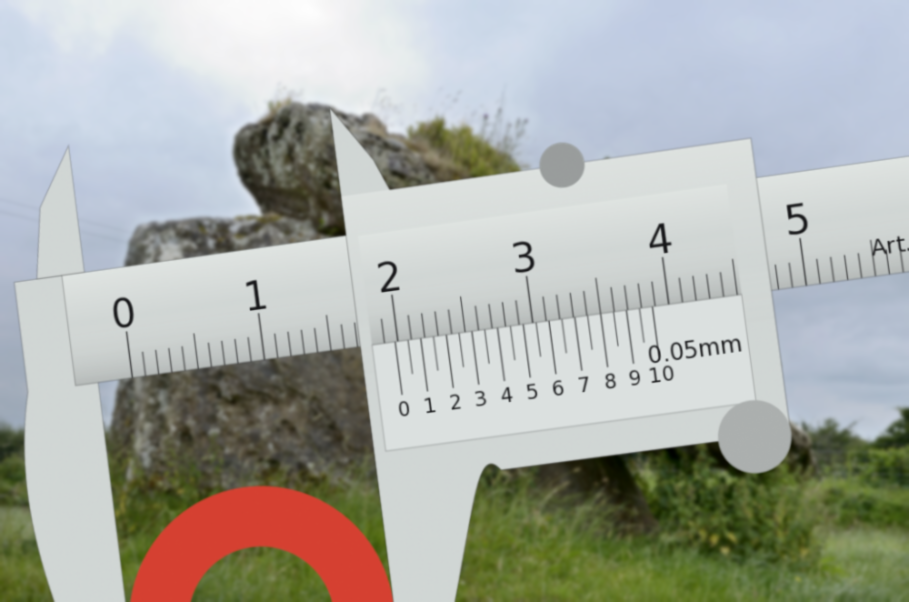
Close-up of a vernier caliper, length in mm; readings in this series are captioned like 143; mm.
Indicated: 19.8; mm
